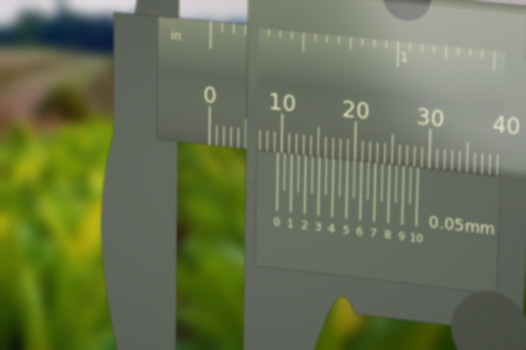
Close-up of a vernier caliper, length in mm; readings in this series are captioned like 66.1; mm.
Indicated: 9.5; mm
